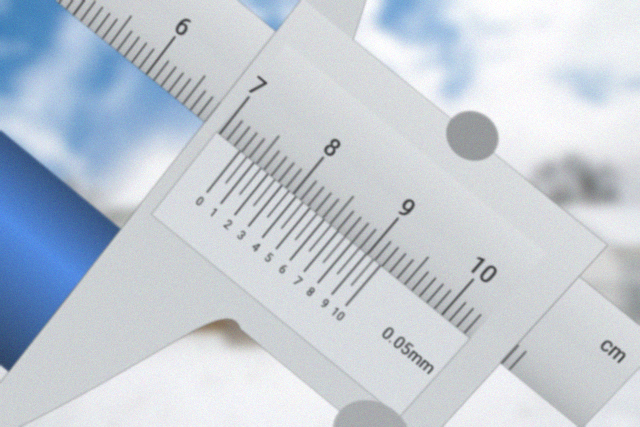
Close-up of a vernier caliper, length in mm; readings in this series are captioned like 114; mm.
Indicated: 72.8; mm
